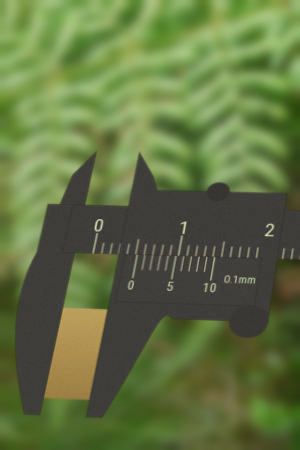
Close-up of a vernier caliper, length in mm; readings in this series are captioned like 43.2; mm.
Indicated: 5.2; mm
